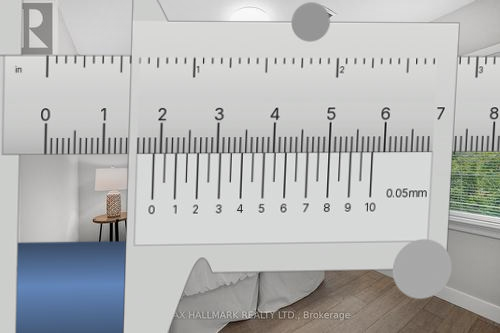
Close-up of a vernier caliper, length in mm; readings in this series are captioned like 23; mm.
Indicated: 18.8; mm
